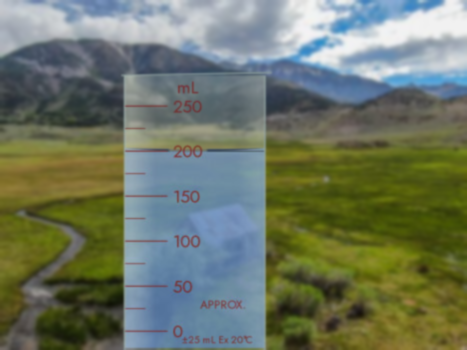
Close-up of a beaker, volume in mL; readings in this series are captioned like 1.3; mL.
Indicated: 200; mL
